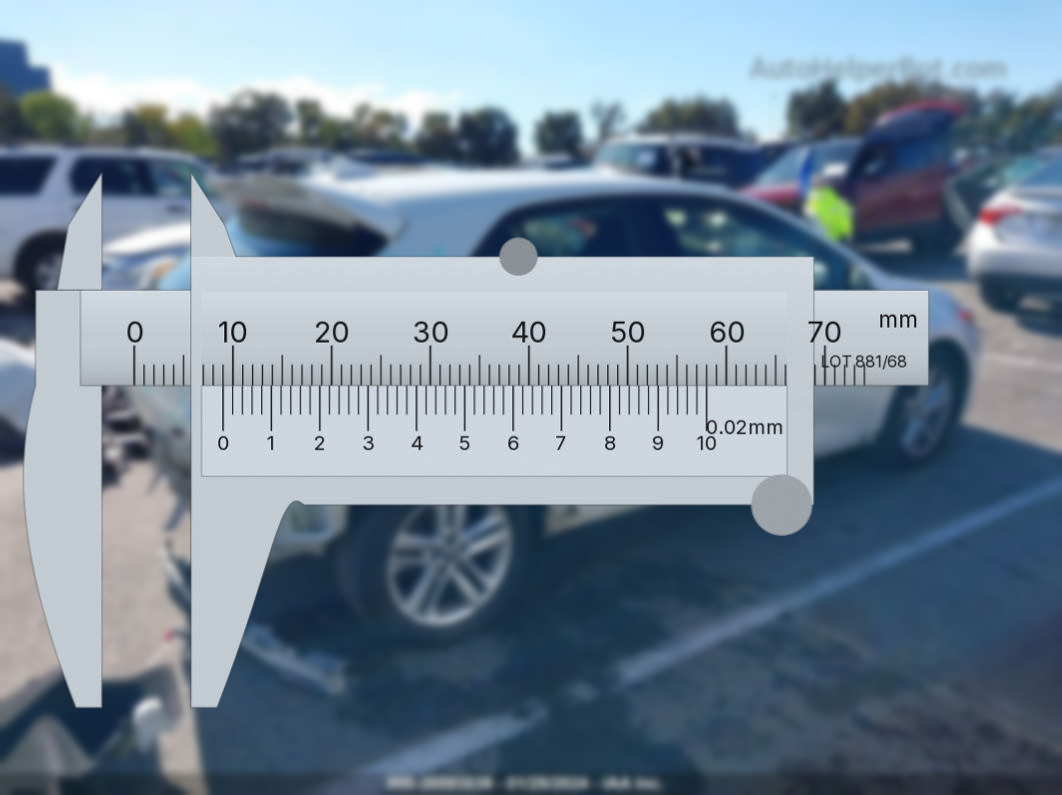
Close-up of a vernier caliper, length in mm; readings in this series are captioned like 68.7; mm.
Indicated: 9.0; mm
